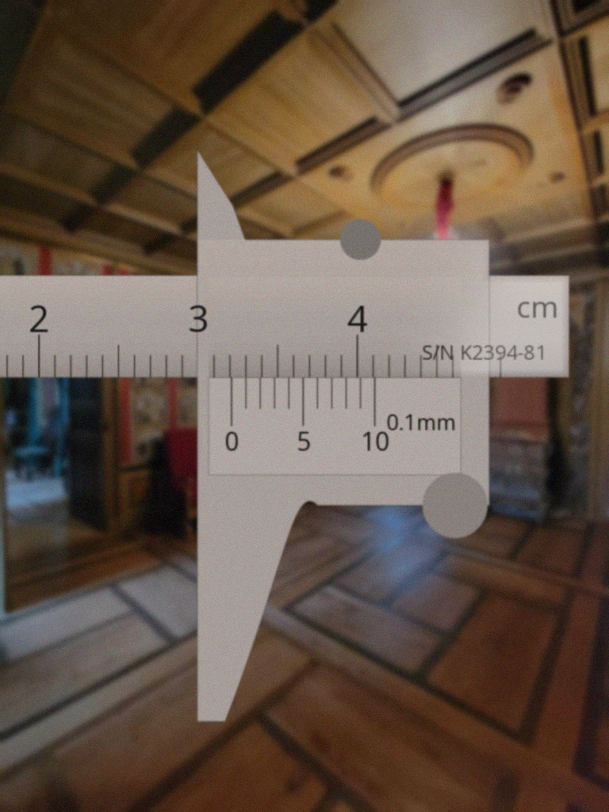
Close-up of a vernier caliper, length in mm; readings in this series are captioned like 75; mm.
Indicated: 32.1; mm
